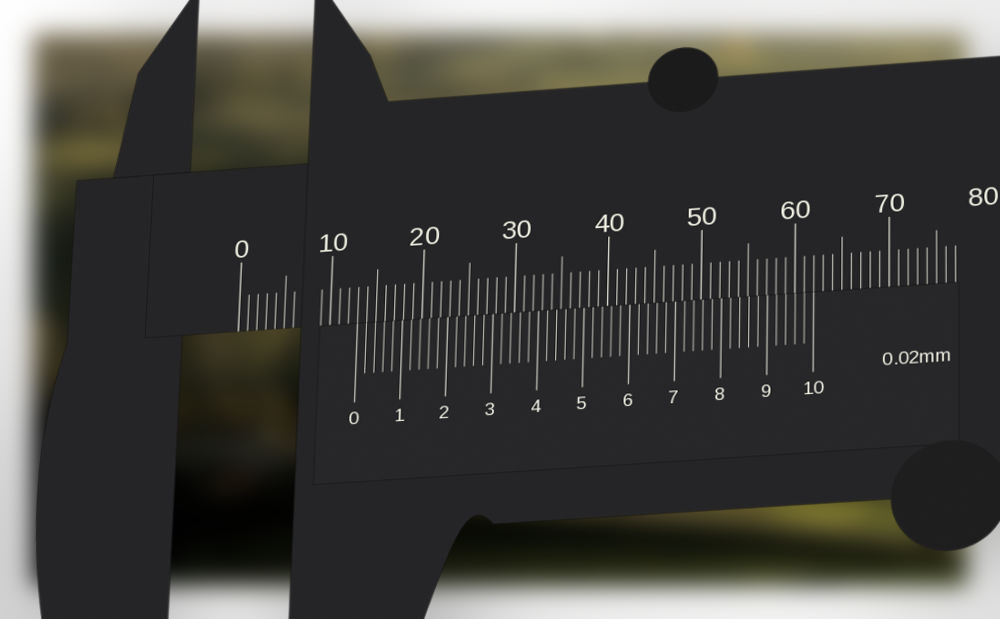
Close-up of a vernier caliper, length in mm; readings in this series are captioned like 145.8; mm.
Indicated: 13.0; mm
